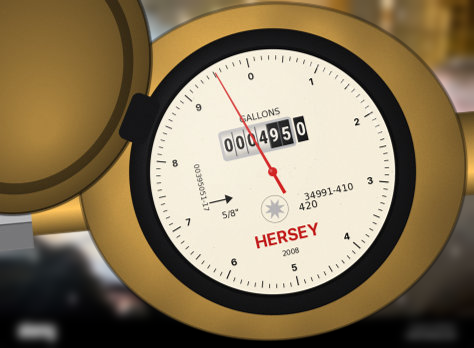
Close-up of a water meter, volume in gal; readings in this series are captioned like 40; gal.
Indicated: 4949.5; gal
